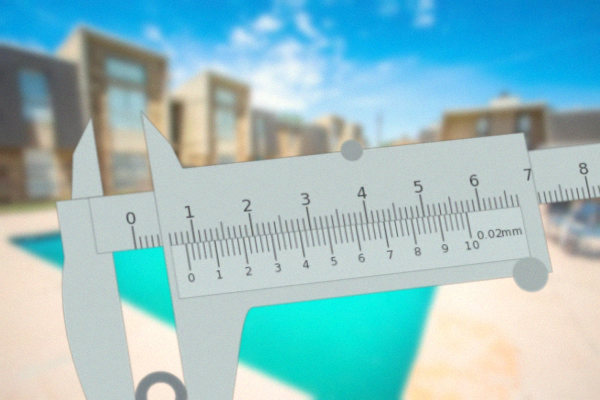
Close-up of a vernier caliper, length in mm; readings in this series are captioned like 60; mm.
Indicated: 8.5; mm
